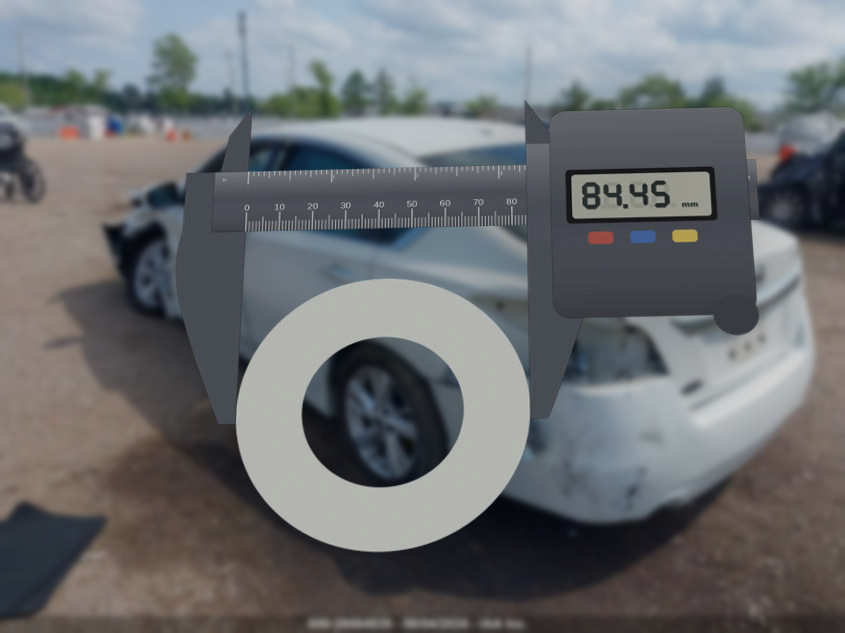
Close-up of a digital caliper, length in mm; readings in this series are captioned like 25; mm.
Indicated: 84.45; mm
